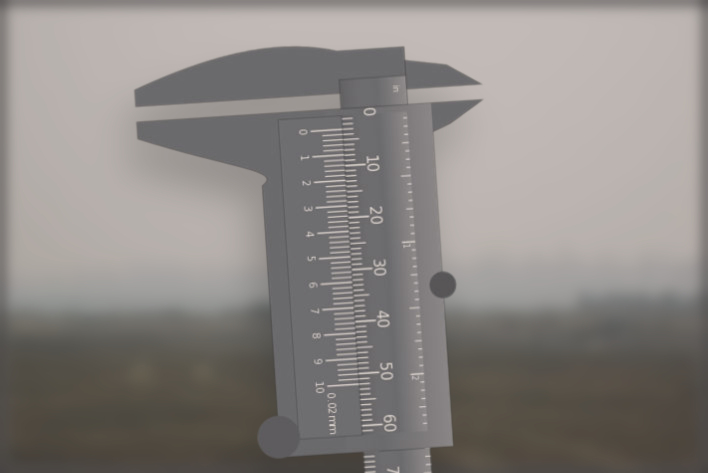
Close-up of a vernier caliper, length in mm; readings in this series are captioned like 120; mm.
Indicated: 3.0; mm
